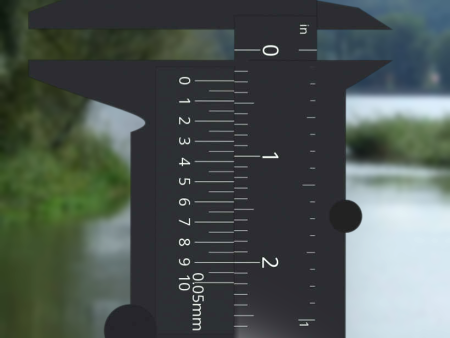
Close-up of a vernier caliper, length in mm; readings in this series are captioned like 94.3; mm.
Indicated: 2.9; mm
